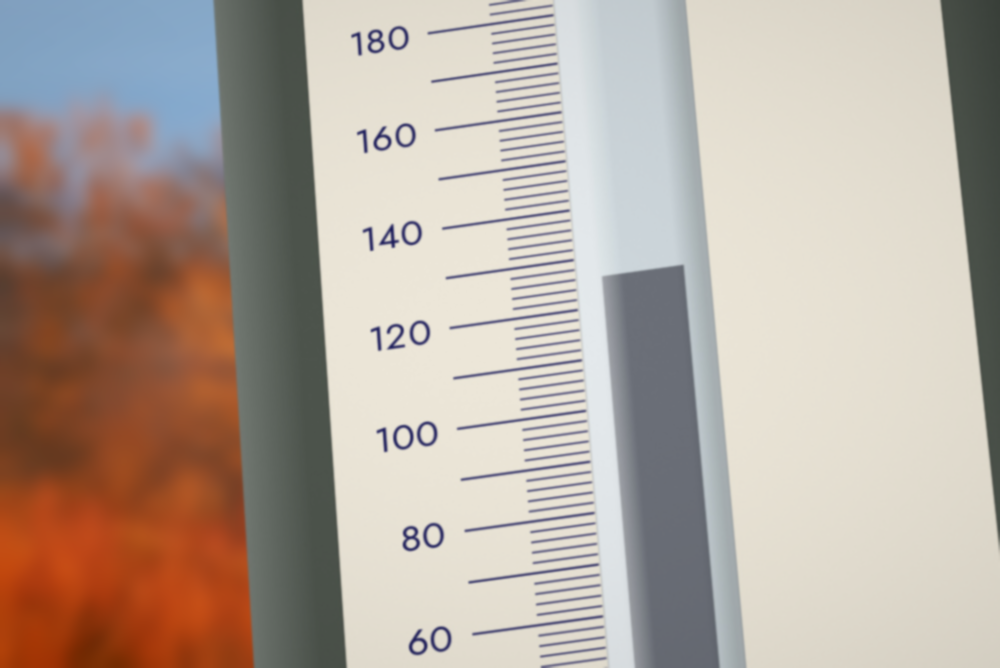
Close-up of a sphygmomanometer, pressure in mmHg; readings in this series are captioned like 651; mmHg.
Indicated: 126; mmHg
